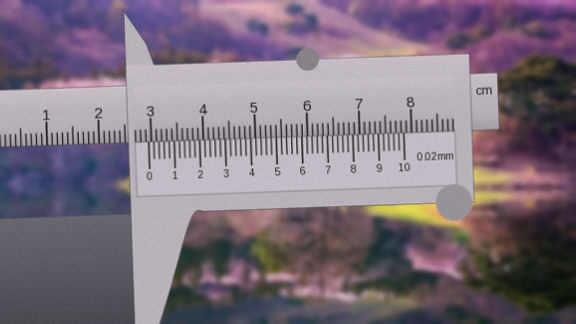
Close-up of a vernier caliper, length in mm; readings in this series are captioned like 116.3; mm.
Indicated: 29.5; mm
